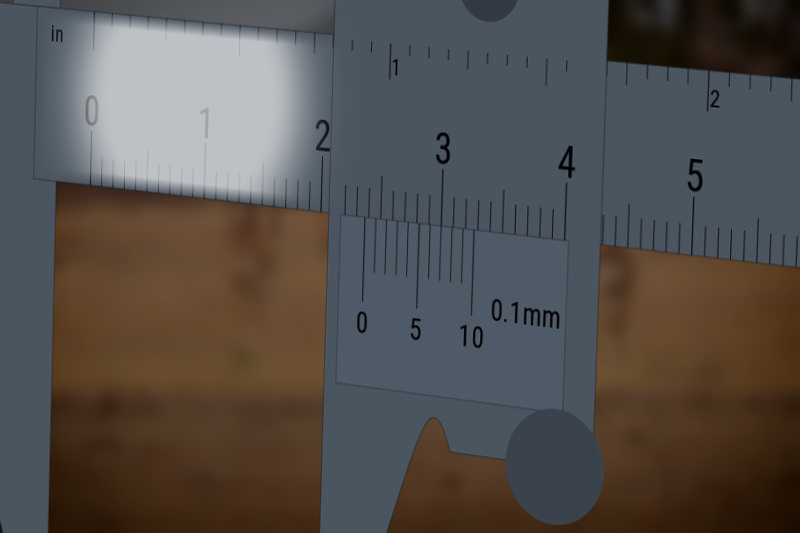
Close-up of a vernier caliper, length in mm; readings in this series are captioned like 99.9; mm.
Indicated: 23.7; mm
